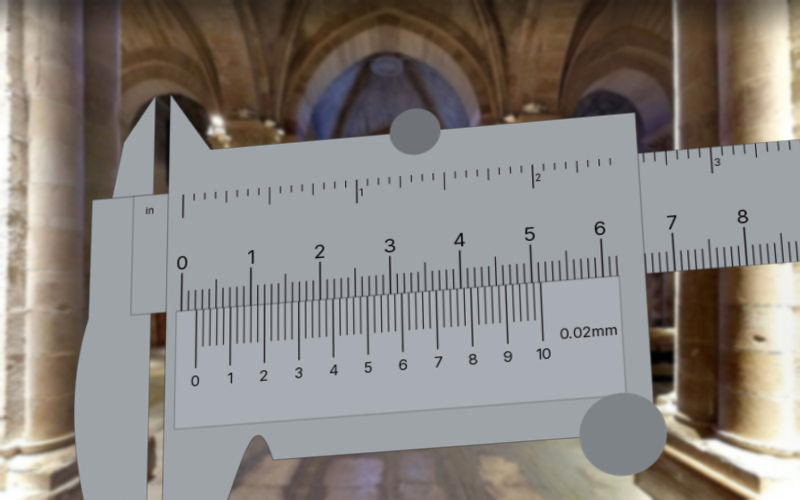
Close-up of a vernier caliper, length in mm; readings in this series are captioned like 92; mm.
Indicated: 2.2; mm
